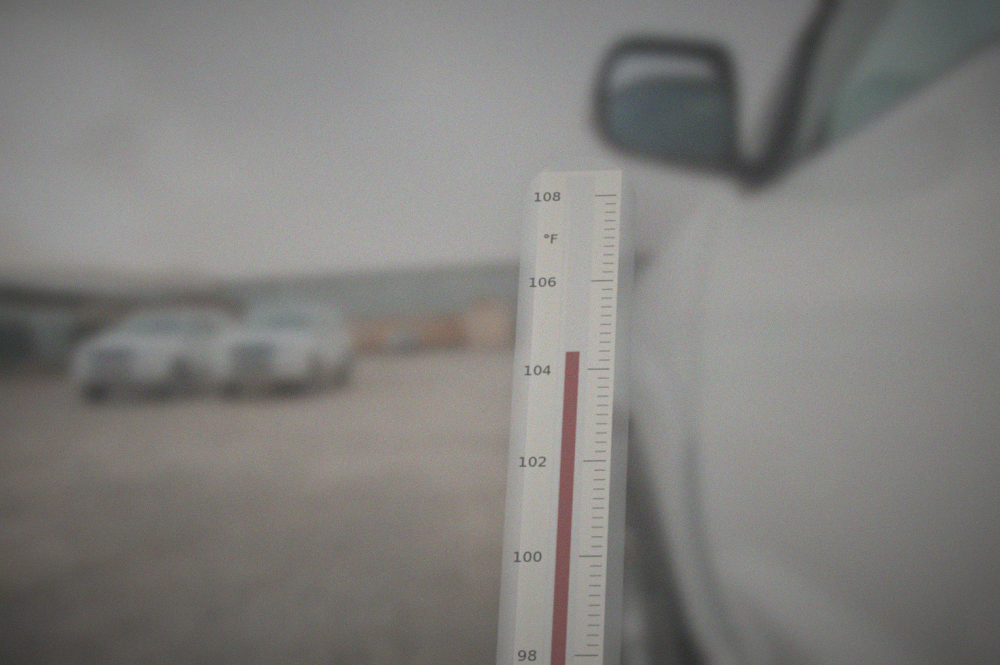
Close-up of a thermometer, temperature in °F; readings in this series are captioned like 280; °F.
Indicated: 104.4; °F
